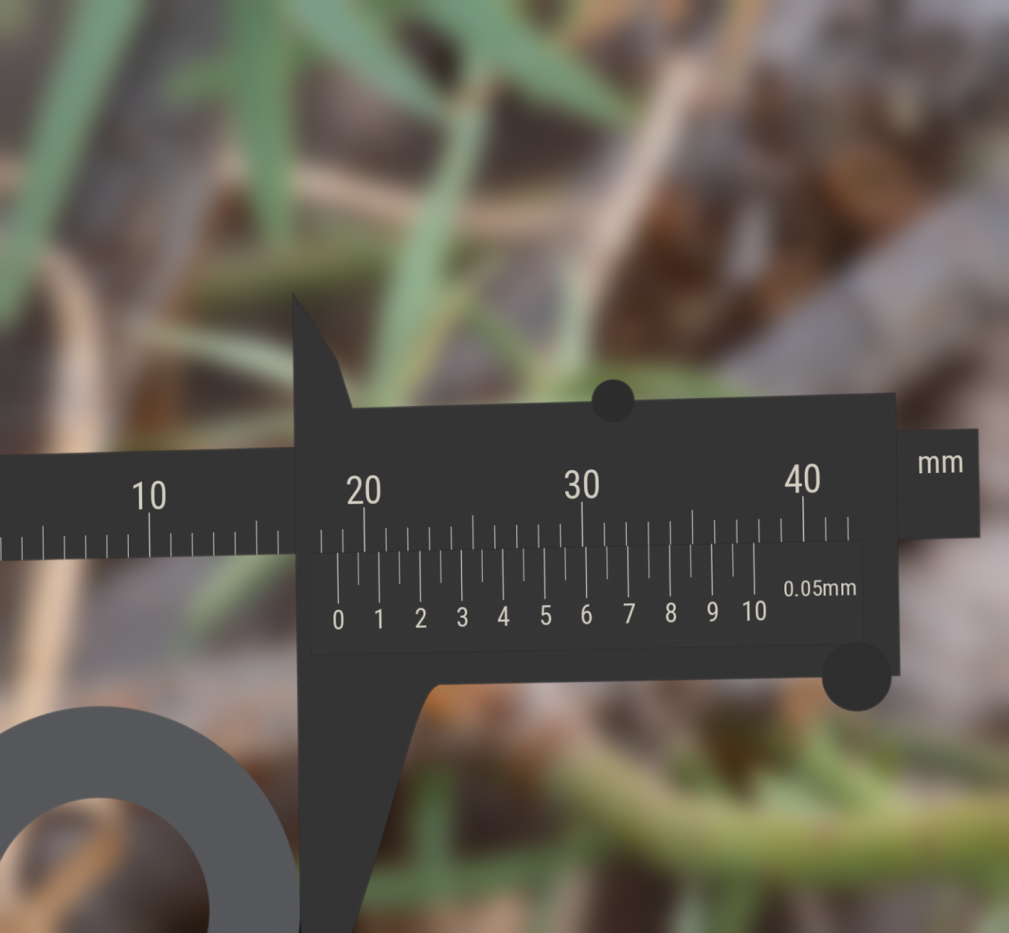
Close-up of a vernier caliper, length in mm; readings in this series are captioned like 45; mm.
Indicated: 18.75; mm
